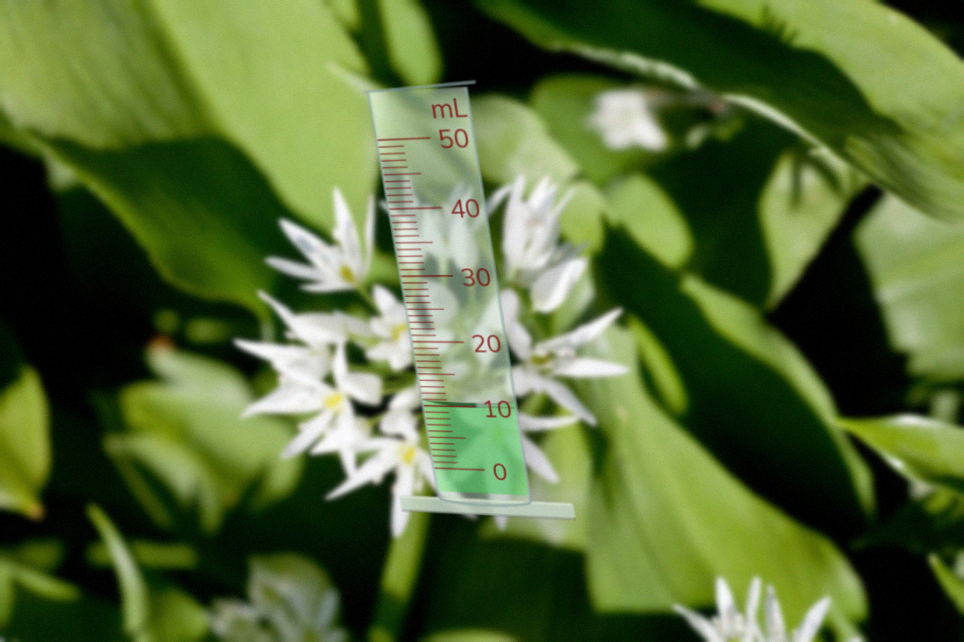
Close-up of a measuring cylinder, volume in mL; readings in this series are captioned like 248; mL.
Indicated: 10; mL
